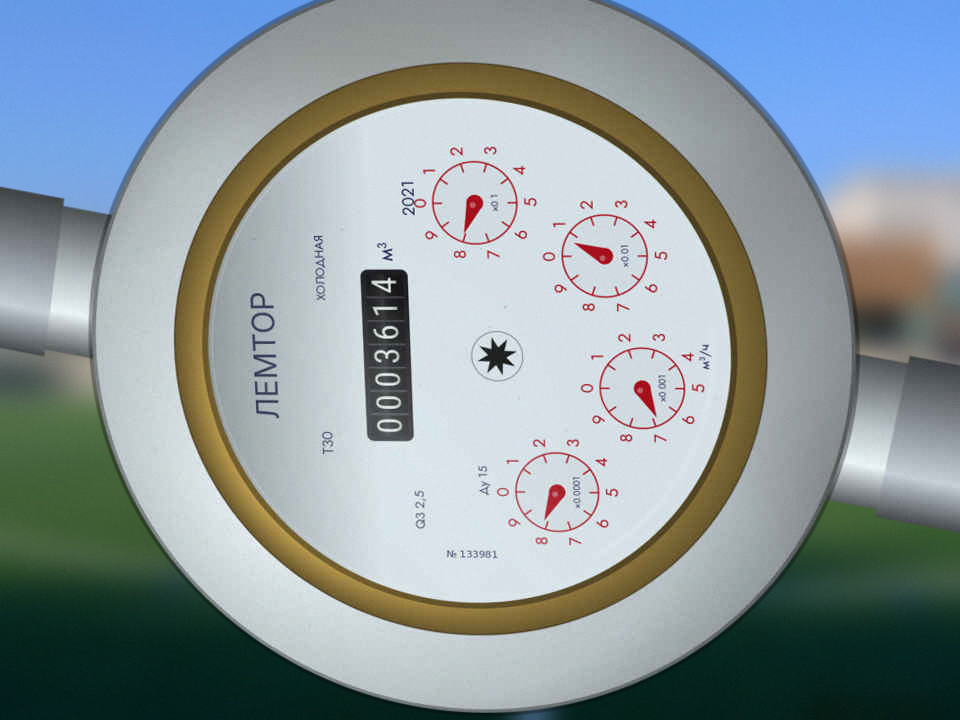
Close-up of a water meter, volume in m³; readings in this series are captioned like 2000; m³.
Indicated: 3614.8068; m³
